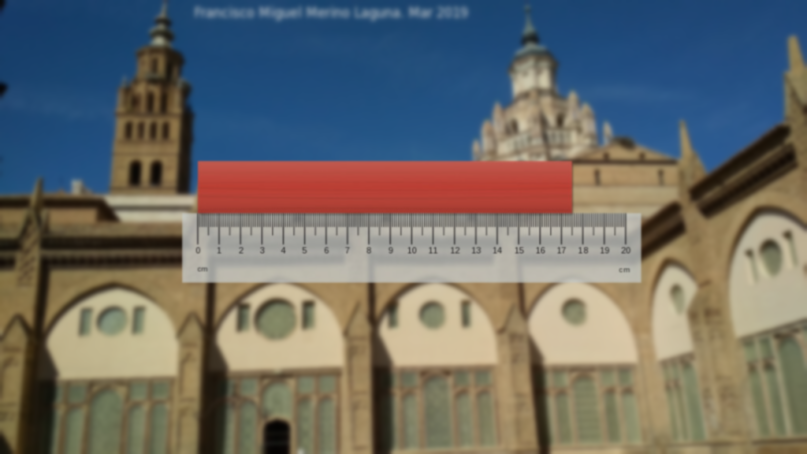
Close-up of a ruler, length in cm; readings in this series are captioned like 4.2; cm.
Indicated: 17.5; cm
